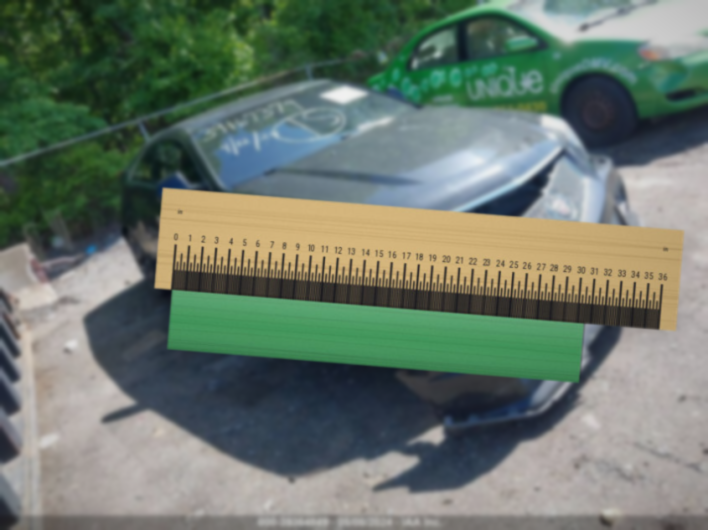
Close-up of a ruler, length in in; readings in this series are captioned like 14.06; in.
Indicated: 30.5; in
